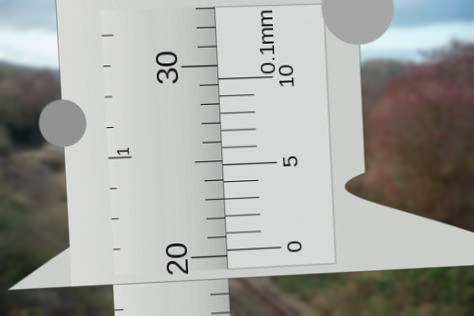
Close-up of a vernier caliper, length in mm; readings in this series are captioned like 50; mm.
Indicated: 20.3; mm
